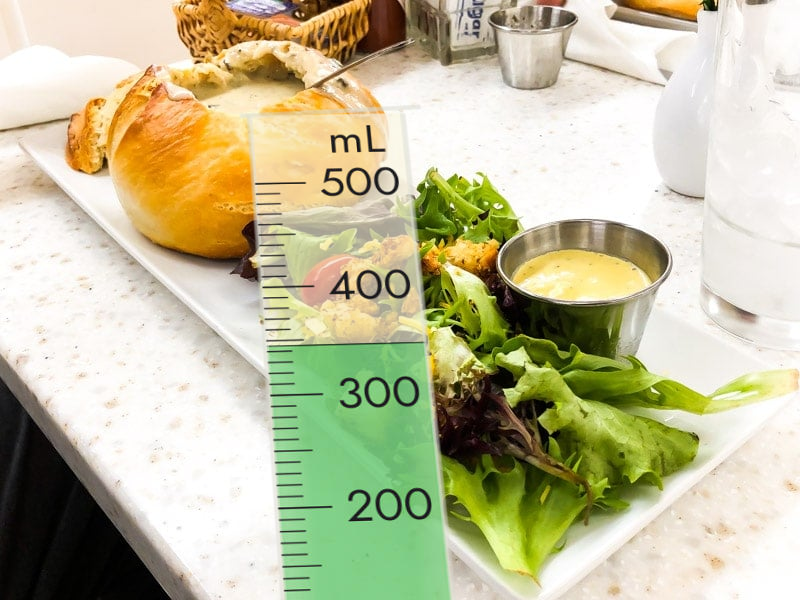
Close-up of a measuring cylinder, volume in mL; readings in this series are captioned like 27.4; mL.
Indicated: 345; mL
